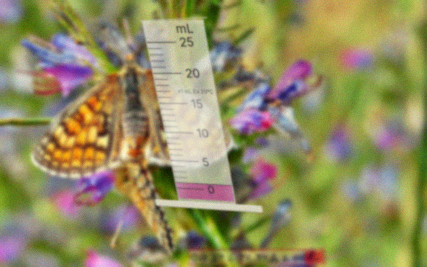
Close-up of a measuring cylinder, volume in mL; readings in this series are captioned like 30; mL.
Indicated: 1; mL
